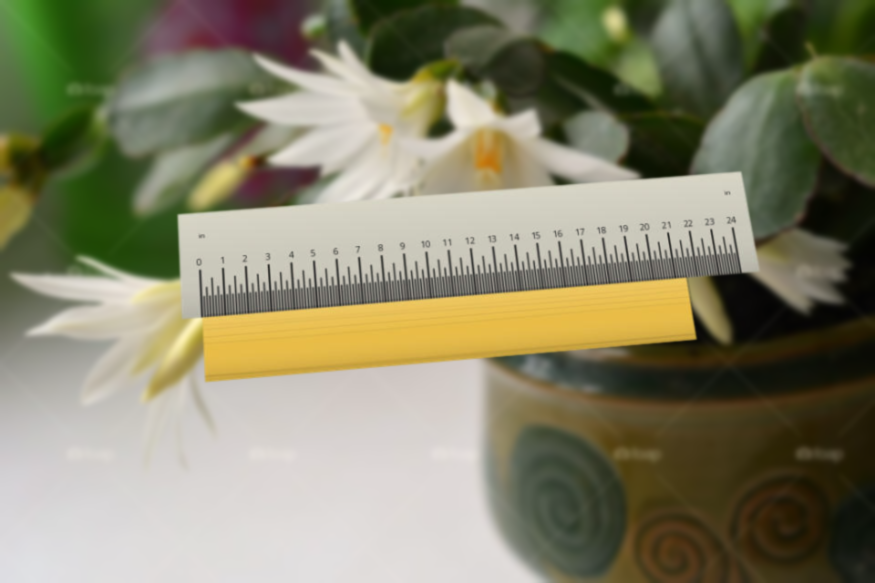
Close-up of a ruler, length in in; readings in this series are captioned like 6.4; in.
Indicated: 21.5; in
